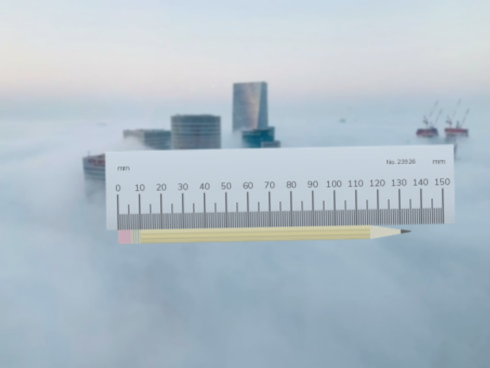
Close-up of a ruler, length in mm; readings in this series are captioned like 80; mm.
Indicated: 135; mm
